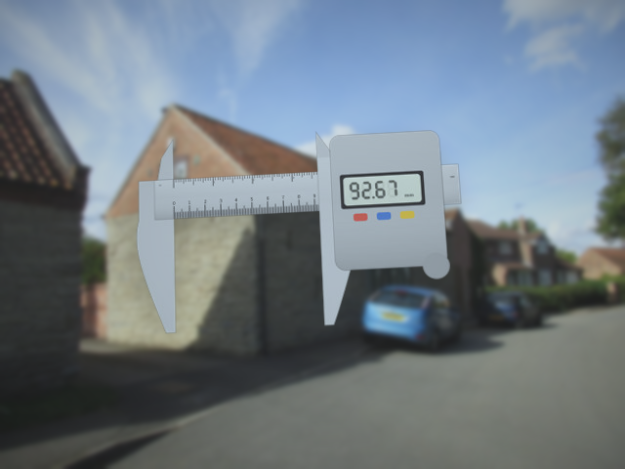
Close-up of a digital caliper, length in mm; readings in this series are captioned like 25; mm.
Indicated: 92.67; mm
